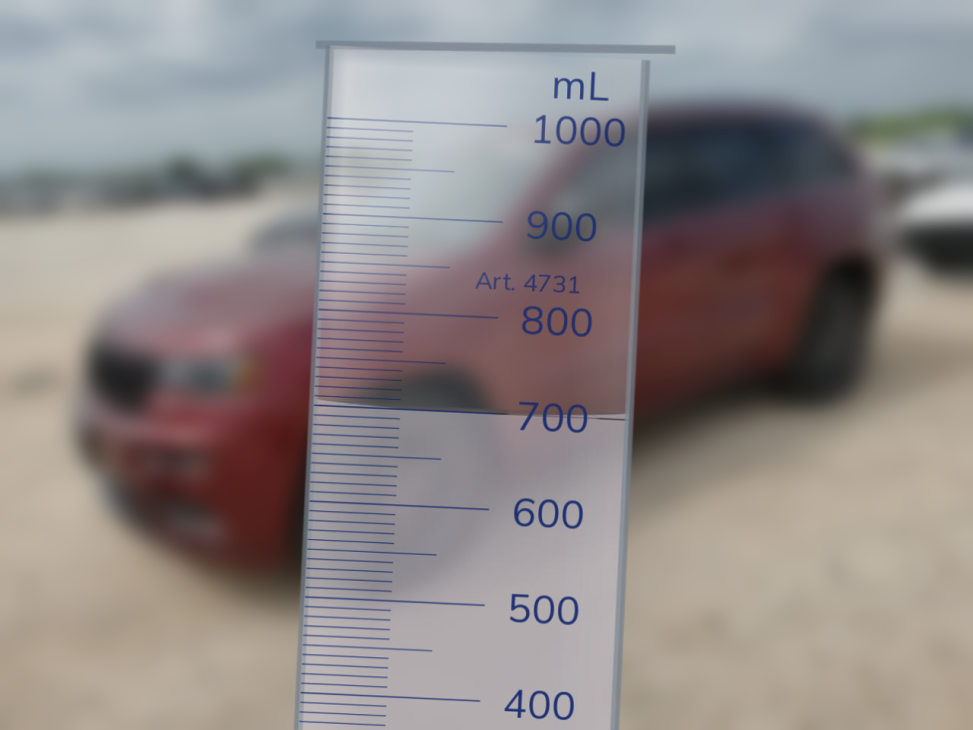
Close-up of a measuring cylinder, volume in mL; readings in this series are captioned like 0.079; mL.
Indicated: 700; mL
